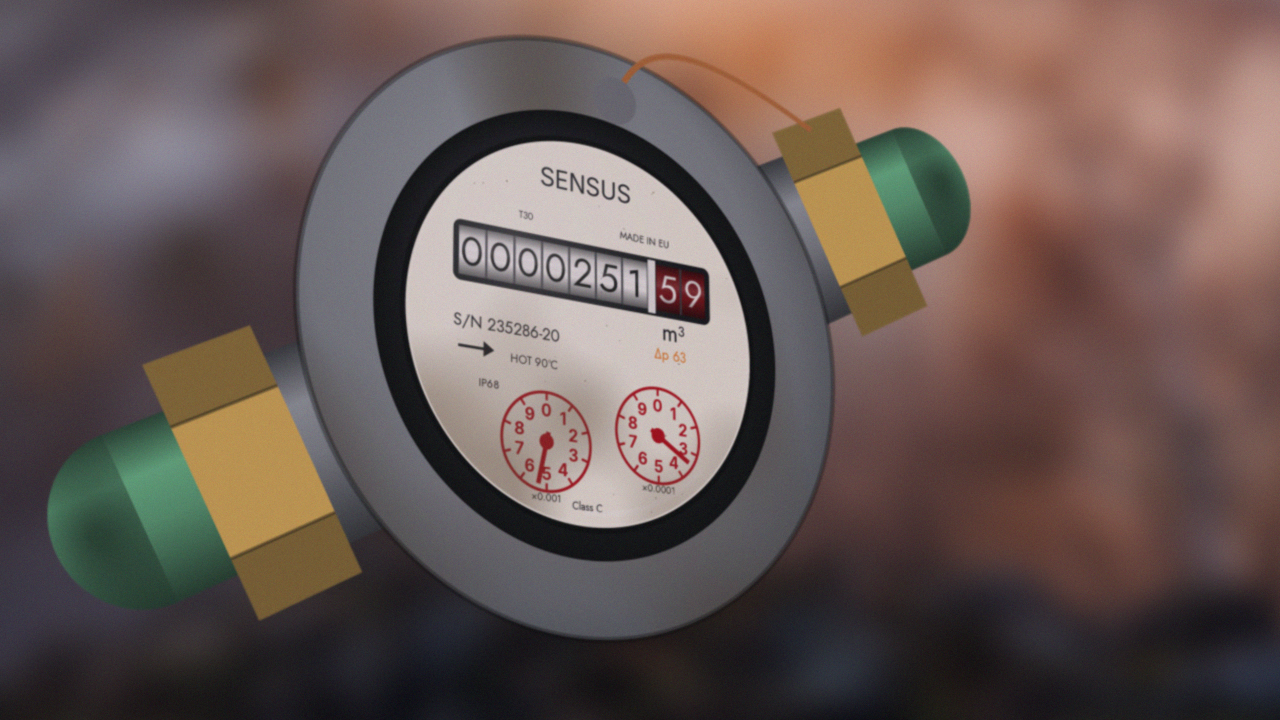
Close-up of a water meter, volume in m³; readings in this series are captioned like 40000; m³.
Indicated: 251.5953; m³
